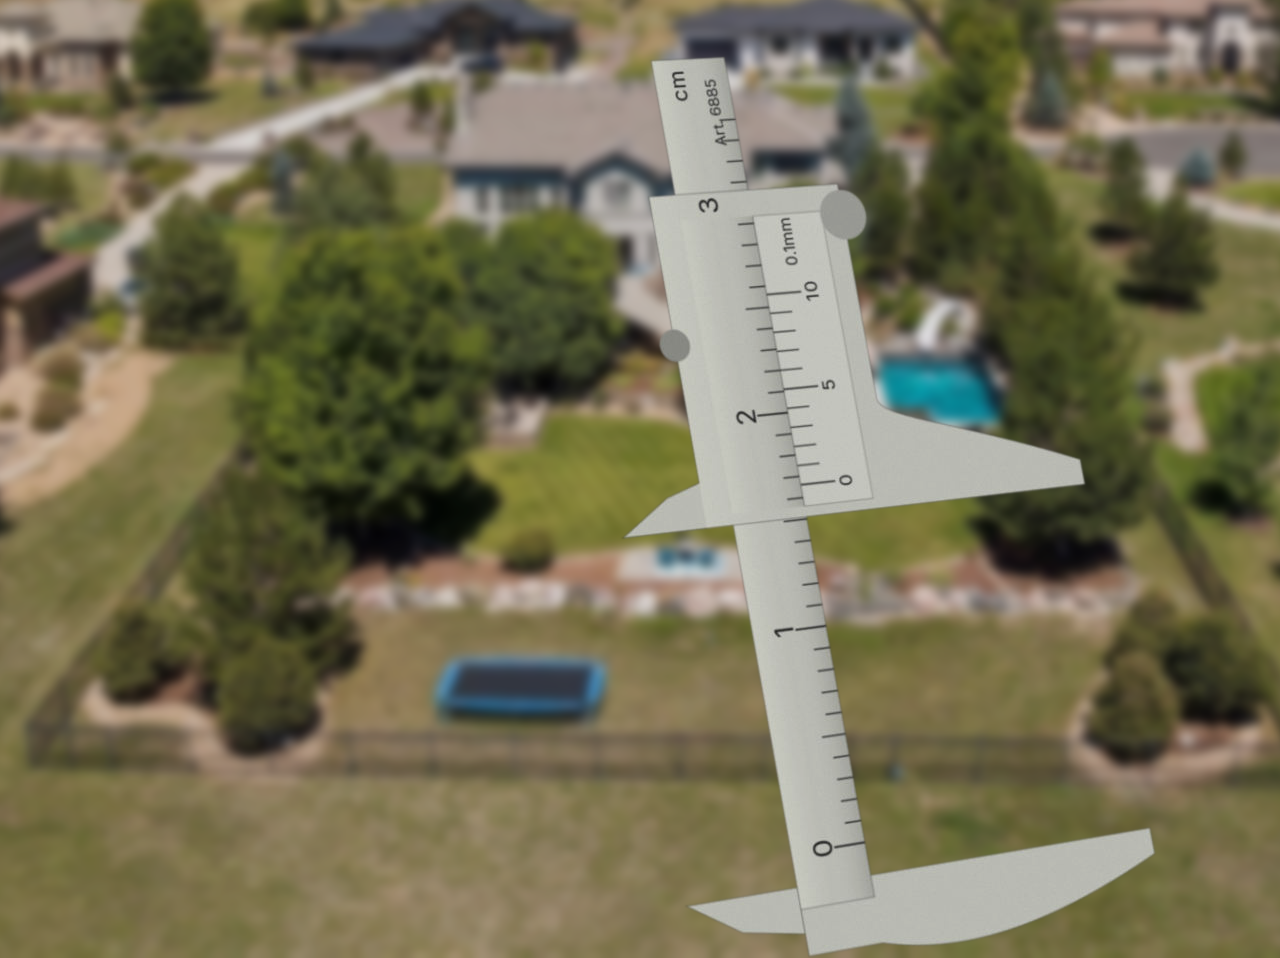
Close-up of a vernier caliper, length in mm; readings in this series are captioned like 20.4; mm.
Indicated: 16.6; mm
